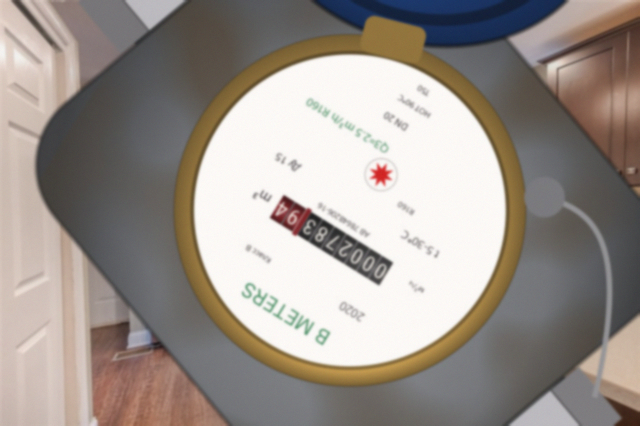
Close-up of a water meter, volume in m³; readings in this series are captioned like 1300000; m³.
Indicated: 2783.94; m³
